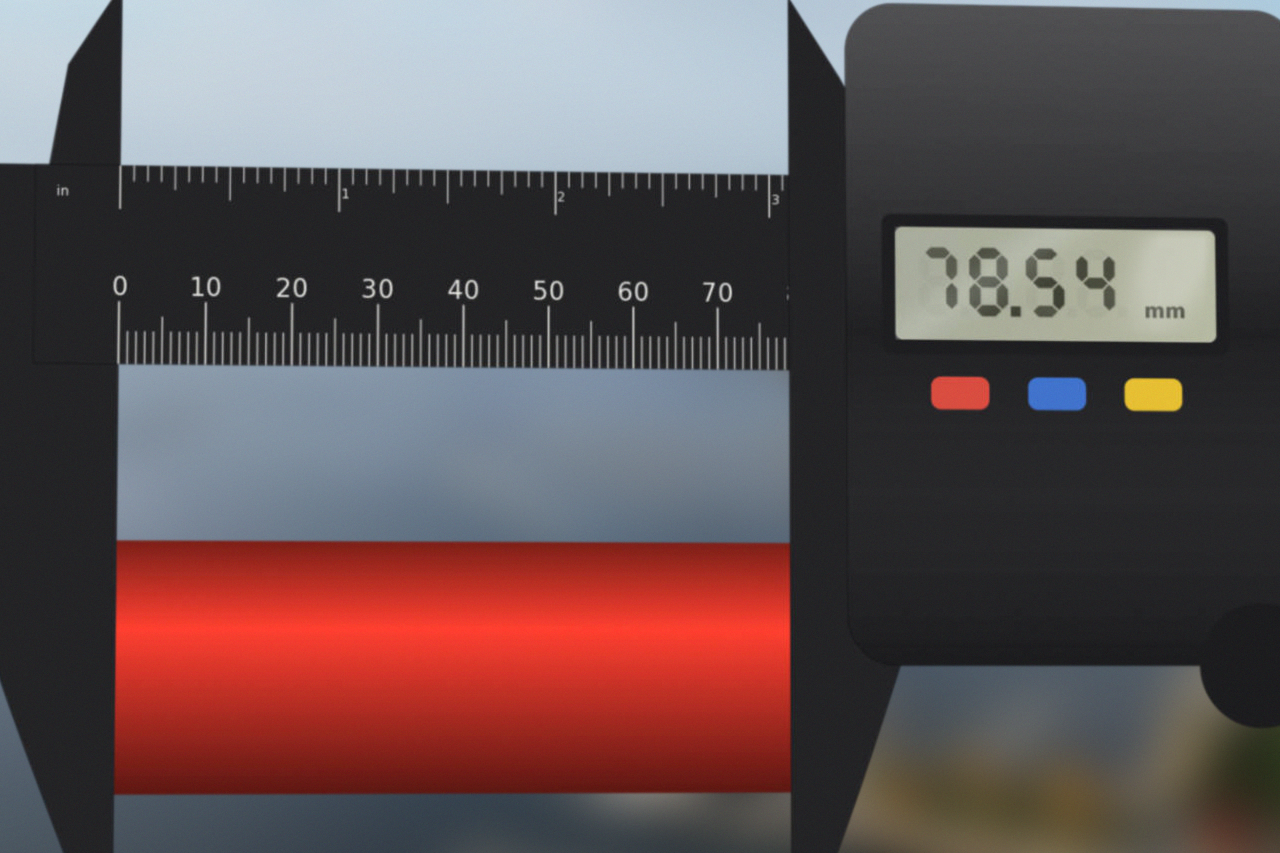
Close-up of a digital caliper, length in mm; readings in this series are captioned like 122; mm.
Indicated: 78.54; mm
